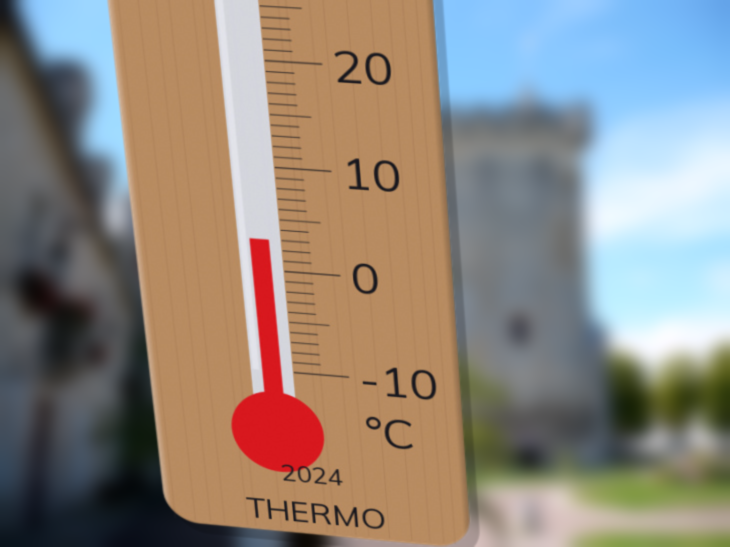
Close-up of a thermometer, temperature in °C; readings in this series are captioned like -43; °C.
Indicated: 3; °C
